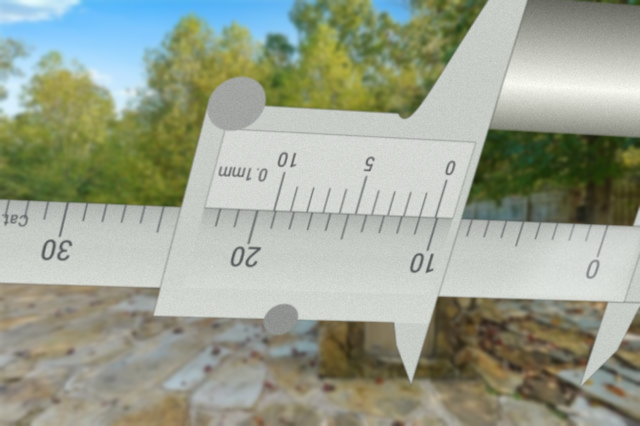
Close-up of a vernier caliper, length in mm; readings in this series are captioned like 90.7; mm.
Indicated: 10.1; mm
